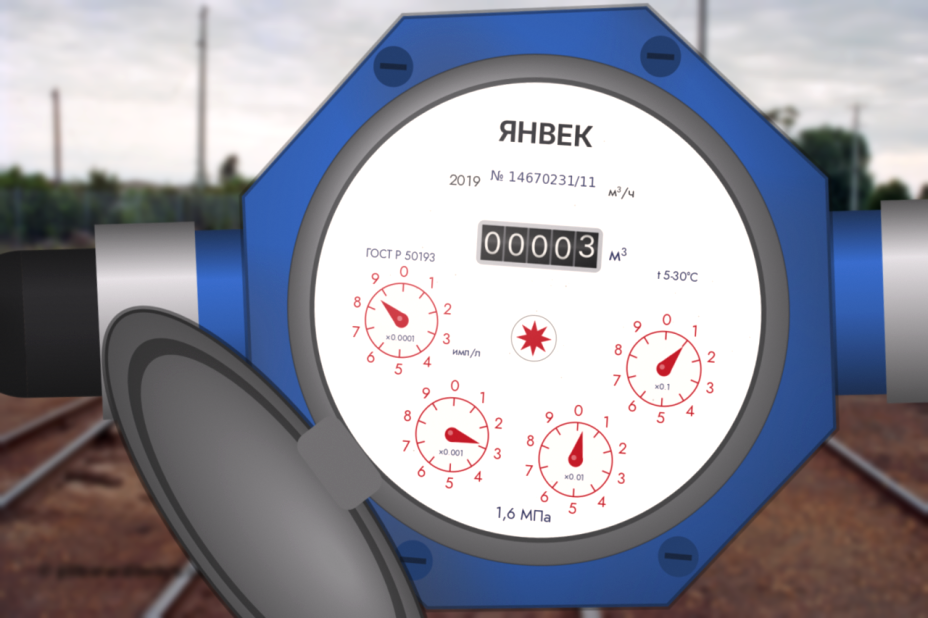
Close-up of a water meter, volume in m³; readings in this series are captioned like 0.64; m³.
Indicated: 3.1028; m³
